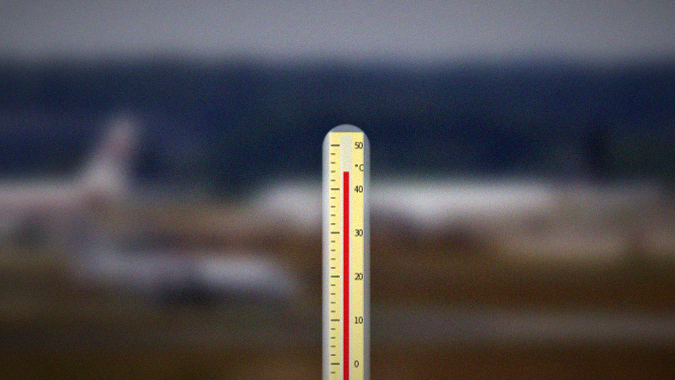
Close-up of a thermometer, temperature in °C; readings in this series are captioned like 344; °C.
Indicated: 44; °C
